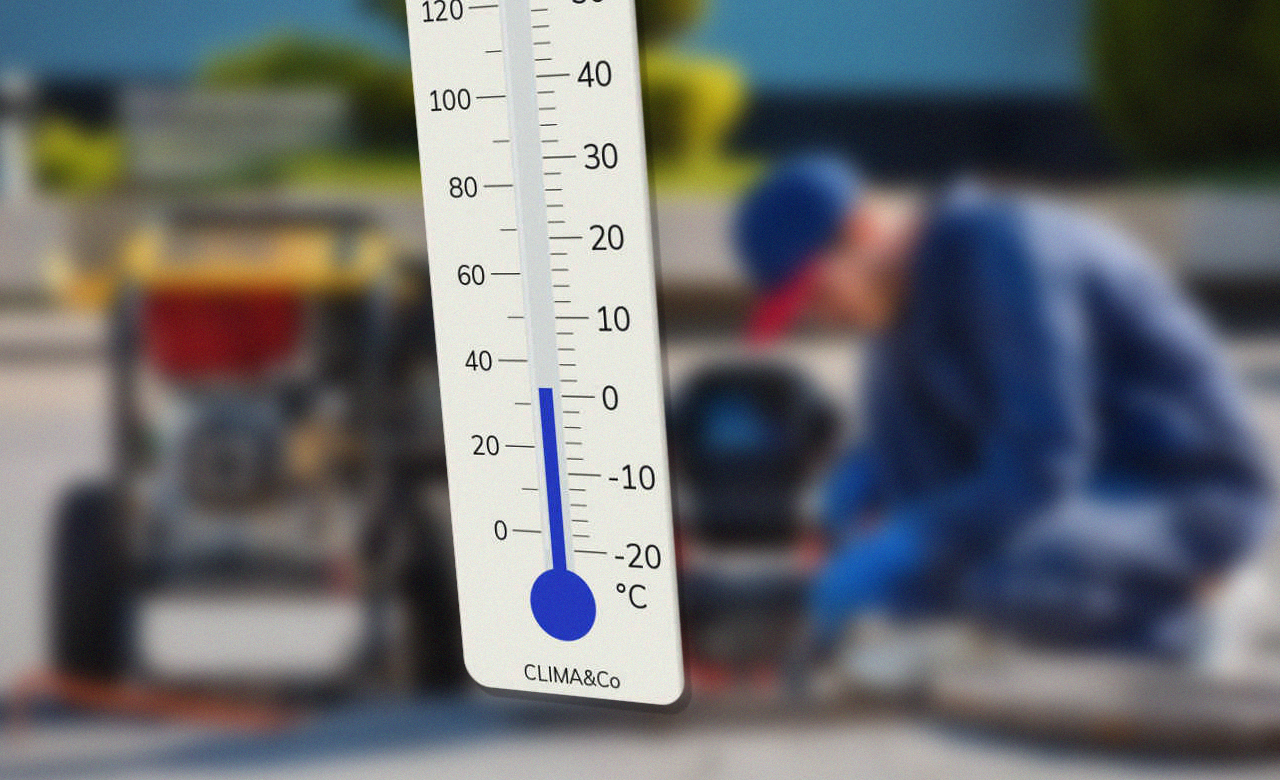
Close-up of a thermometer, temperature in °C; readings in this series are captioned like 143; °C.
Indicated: 1; °C
